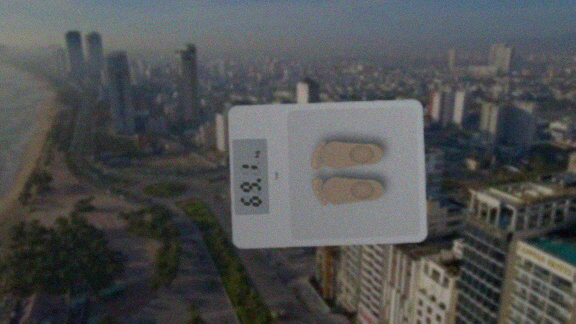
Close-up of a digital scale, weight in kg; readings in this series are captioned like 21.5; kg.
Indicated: 69.1; kg
